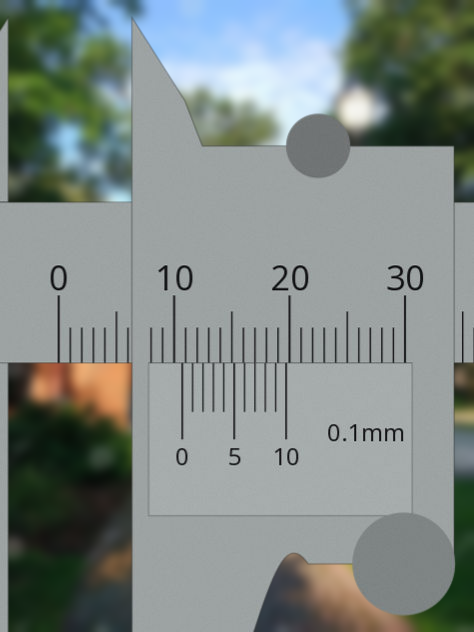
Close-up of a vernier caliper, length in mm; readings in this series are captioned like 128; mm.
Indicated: 10.7; mm
